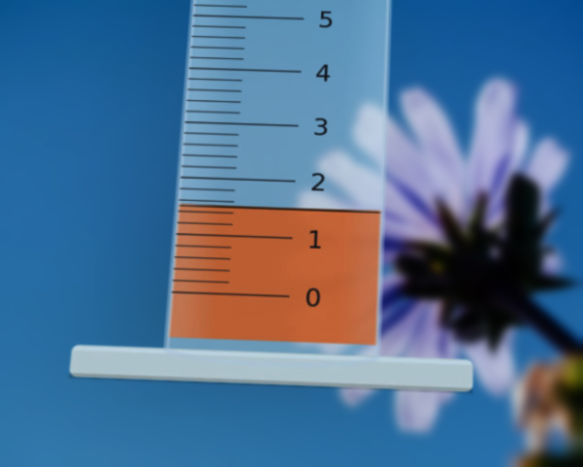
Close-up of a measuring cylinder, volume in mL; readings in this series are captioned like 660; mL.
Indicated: 1.5; mL
